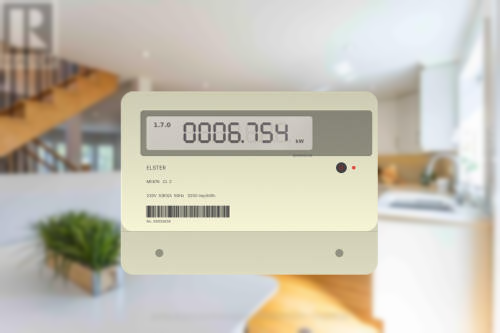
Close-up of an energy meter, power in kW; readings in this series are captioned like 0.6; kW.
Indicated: 6.754; kW
